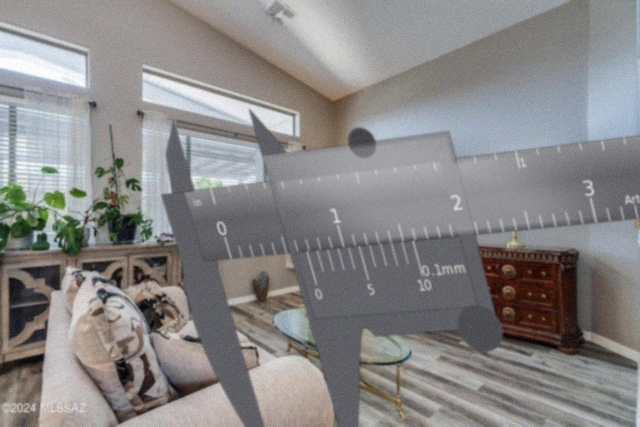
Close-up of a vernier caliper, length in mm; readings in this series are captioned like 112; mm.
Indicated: 6.8; mm
